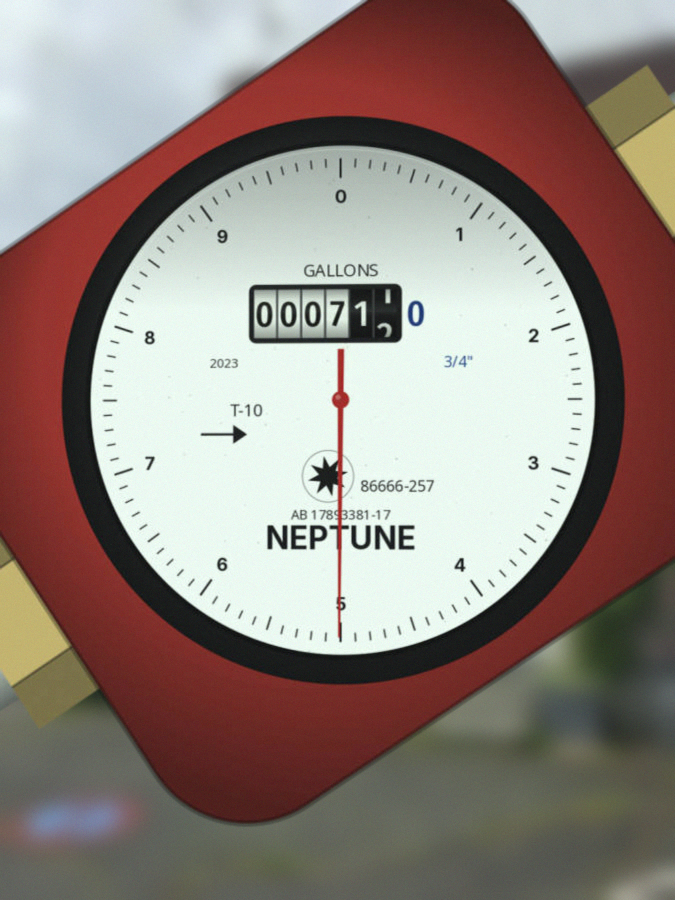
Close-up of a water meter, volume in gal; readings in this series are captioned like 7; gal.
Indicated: 7115.0; gal
